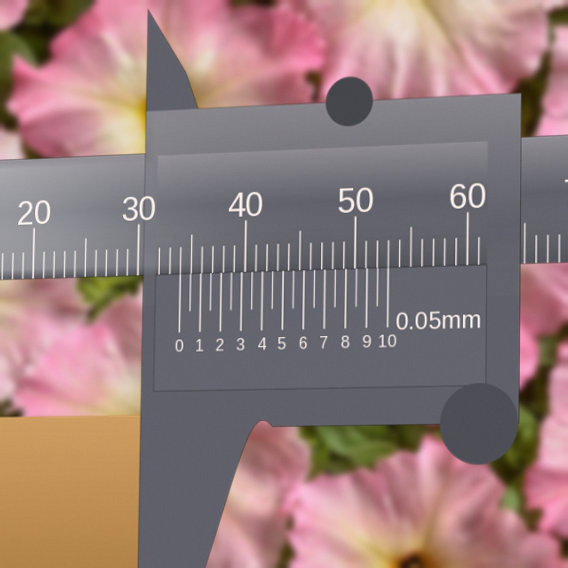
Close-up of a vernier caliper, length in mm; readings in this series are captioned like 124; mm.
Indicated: 34.0; mm
